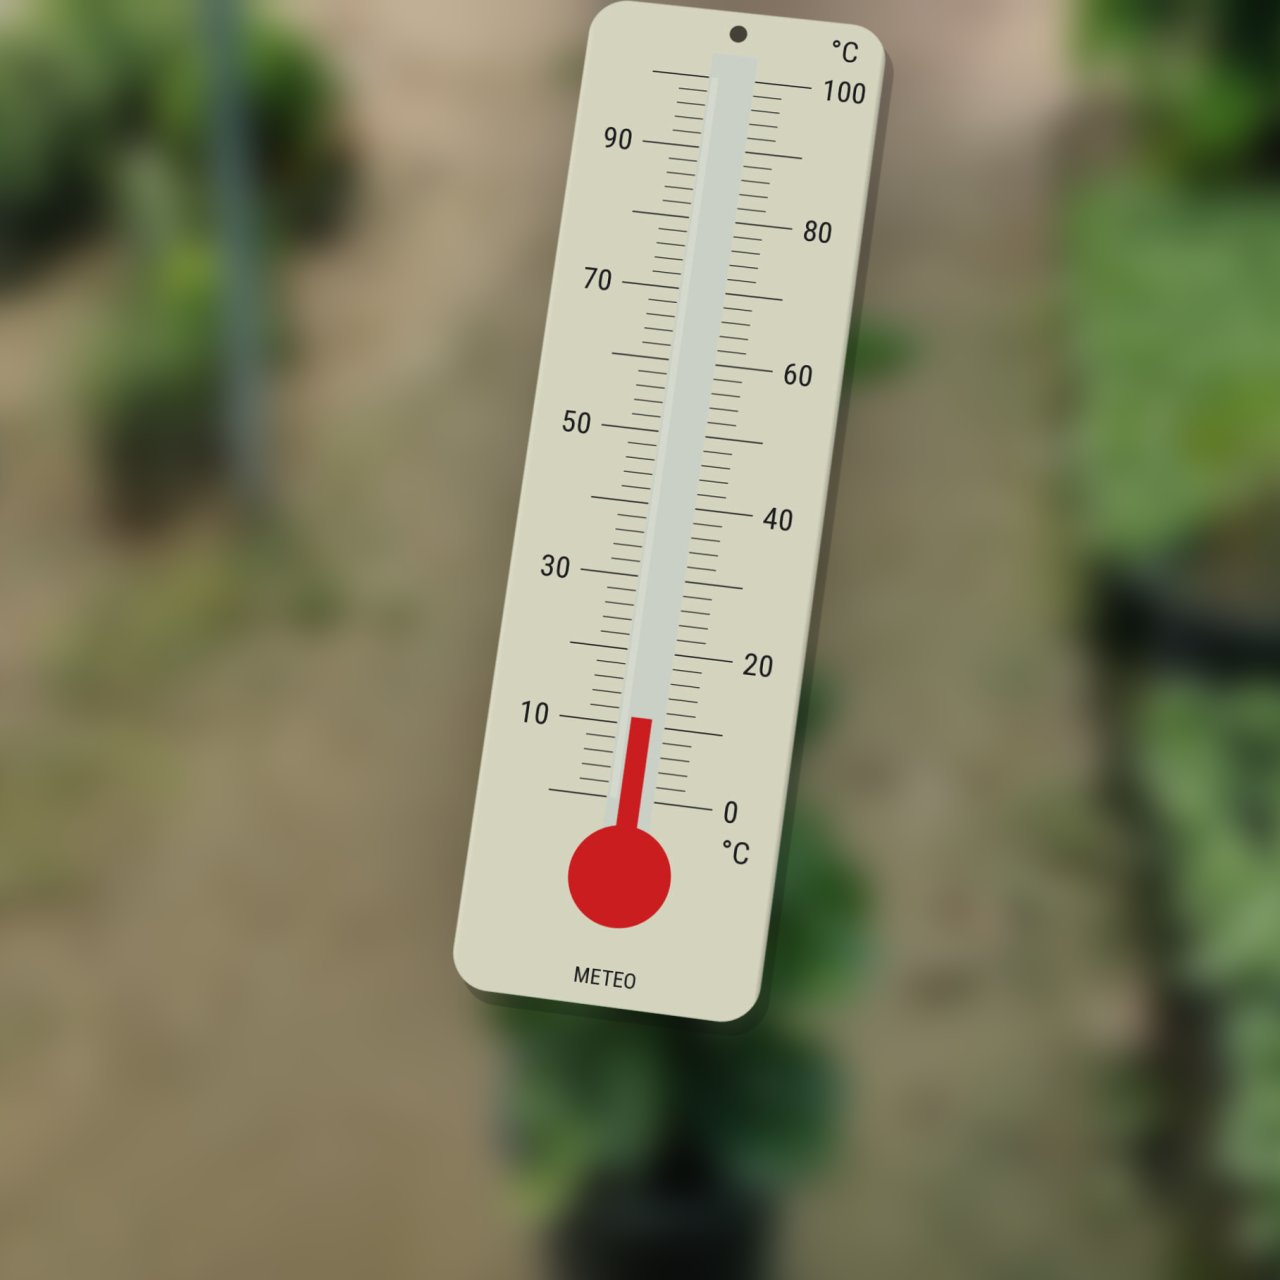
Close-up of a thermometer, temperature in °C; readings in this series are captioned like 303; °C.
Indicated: 11; °C
